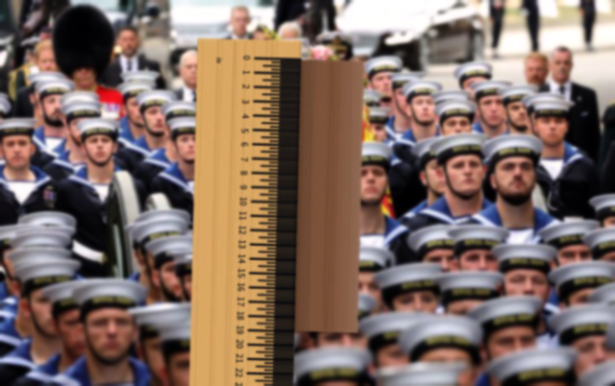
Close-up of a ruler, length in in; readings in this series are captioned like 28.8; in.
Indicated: 19; in
